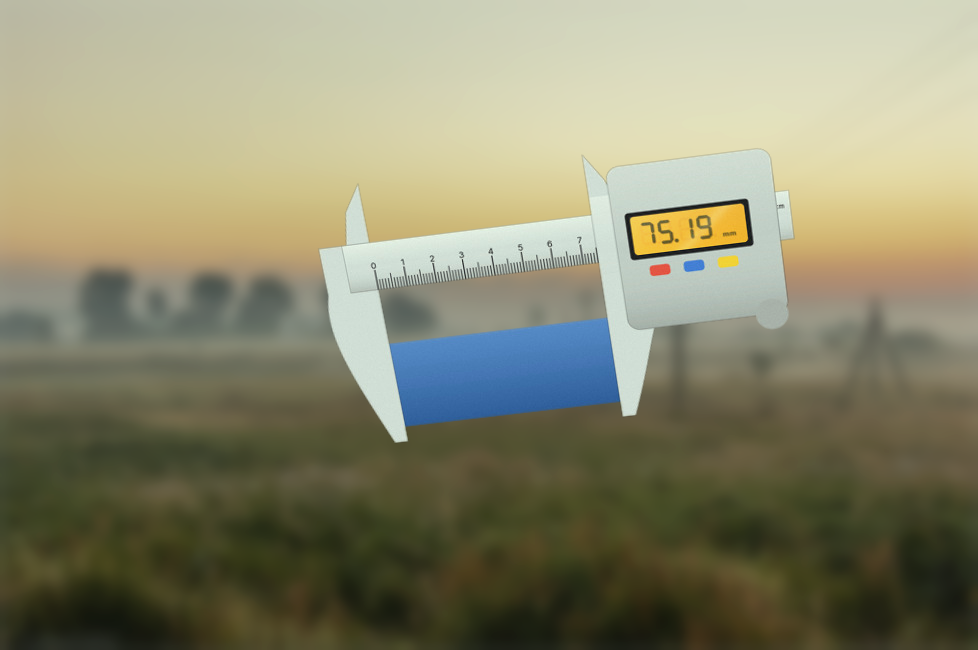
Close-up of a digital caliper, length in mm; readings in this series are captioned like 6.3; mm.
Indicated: 75.19; mm
